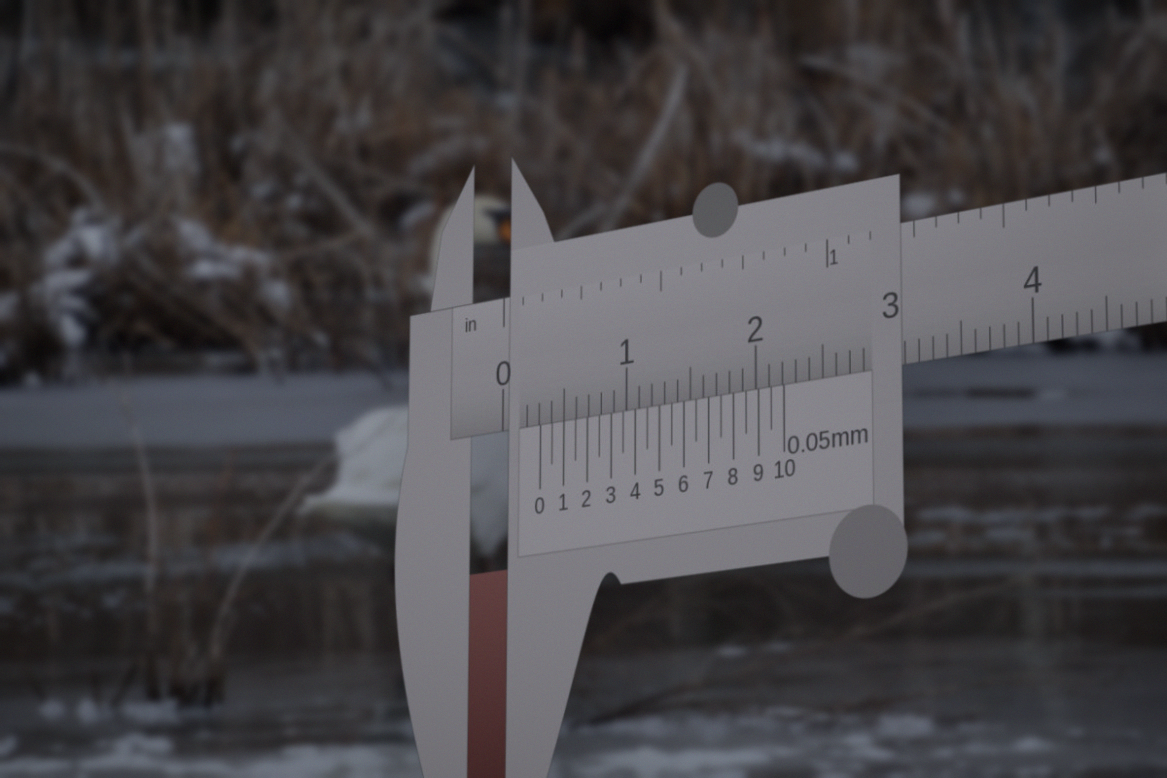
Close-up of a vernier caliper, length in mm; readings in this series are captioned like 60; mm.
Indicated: 3.1; mm
